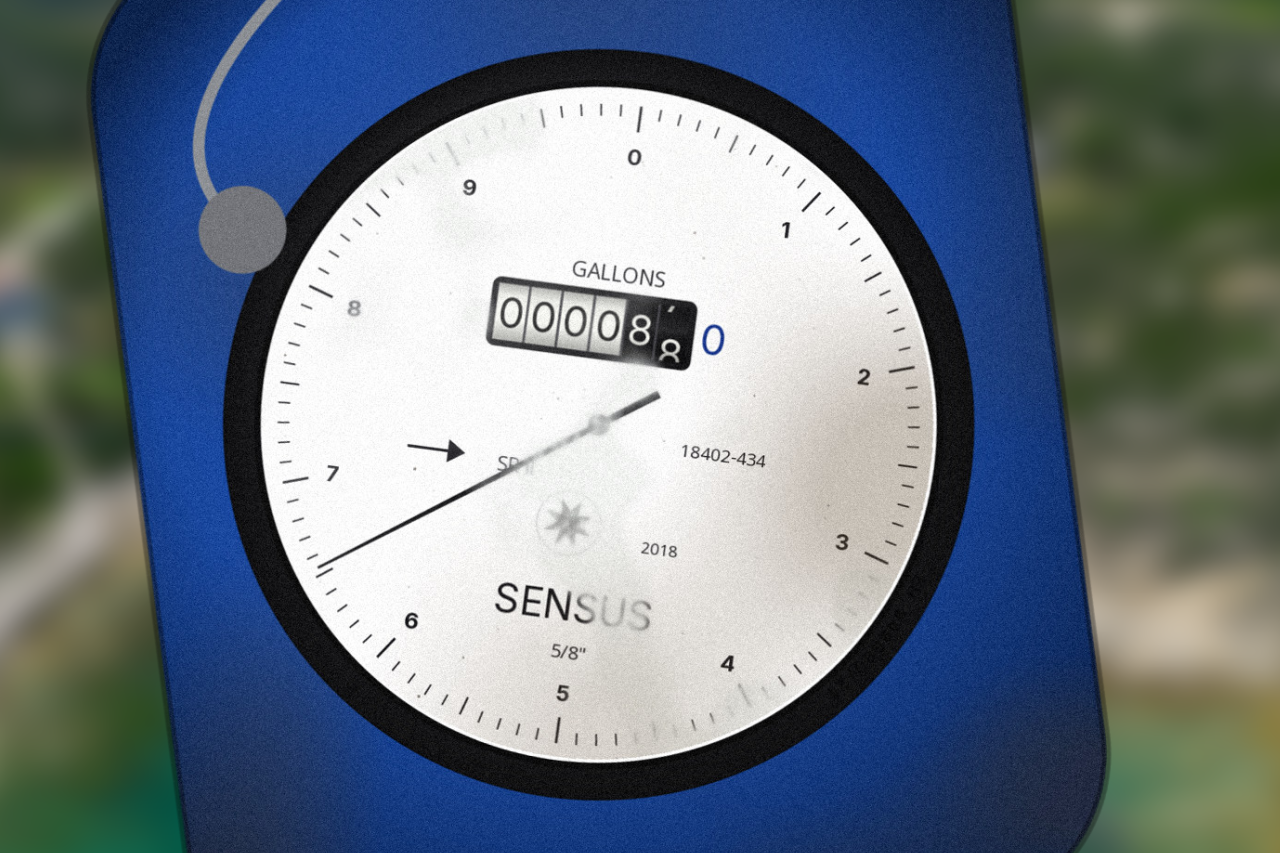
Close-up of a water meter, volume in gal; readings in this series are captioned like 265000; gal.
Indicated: 876.5; gal
